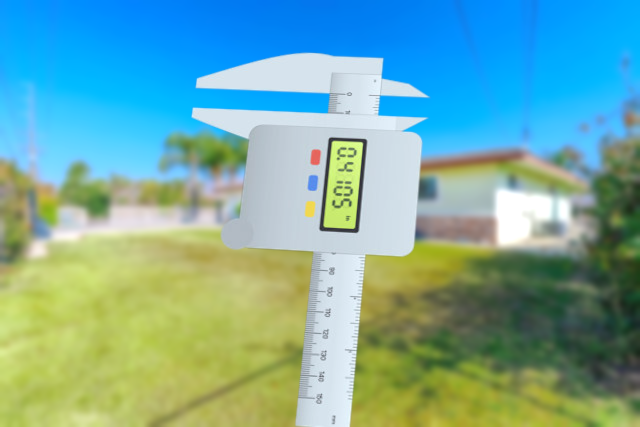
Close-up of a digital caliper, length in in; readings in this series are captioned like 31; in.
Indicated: 0.4105; in
